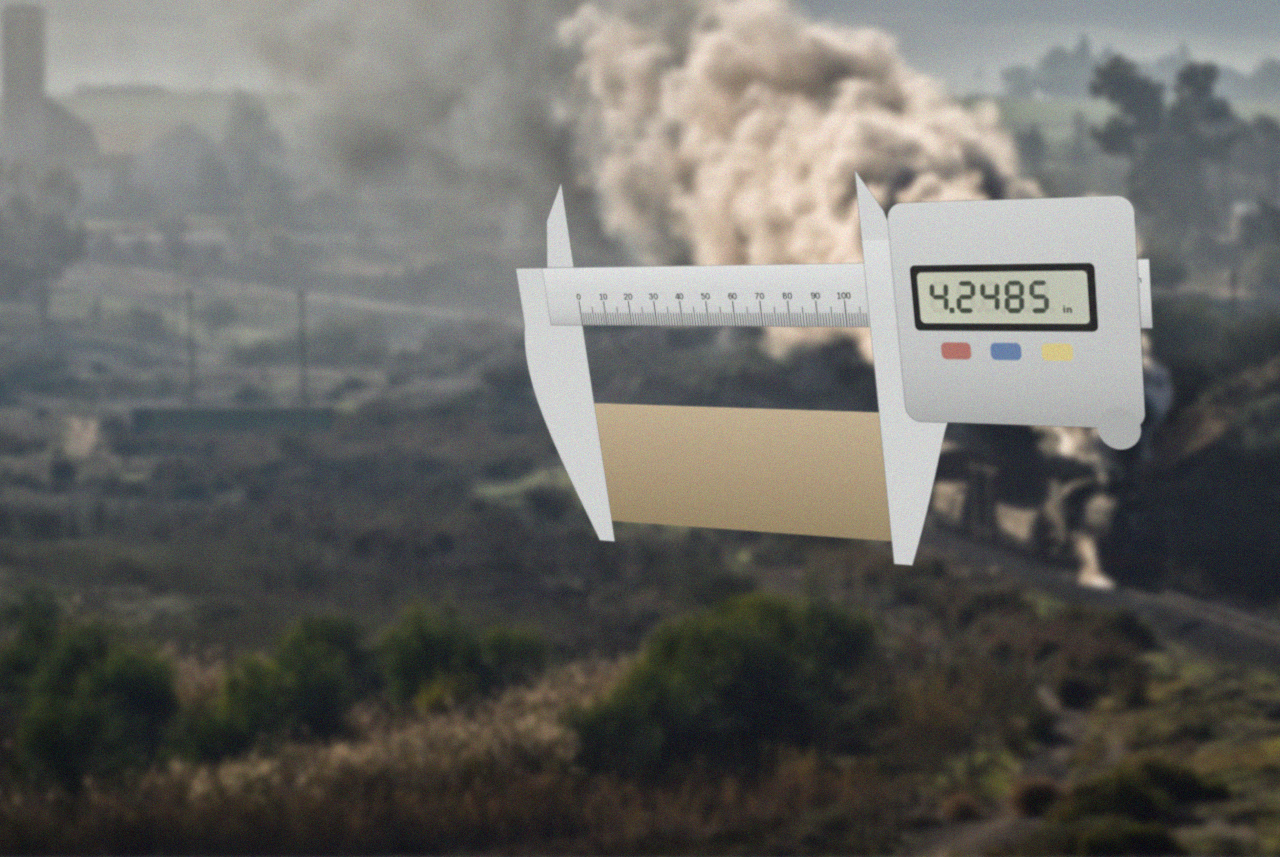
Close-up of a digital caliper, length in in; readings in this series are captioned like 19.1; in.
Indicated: 4.2485; in
